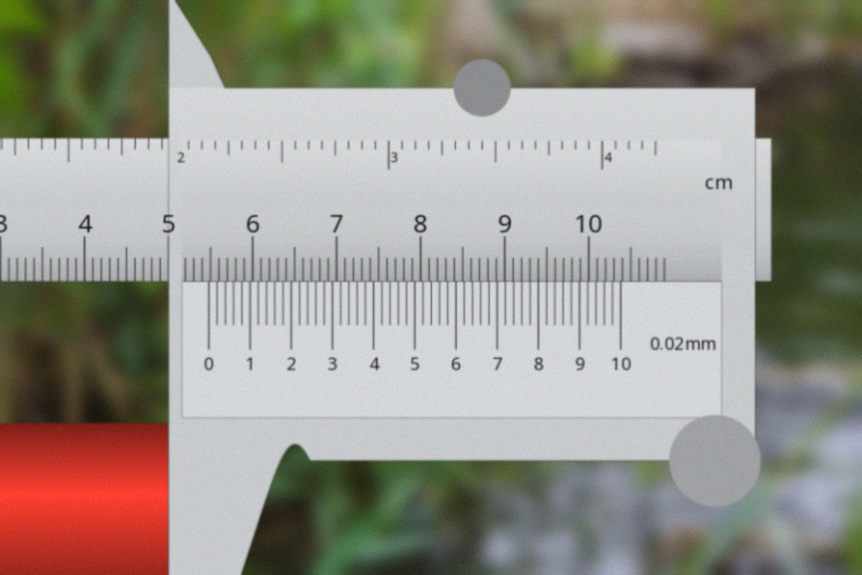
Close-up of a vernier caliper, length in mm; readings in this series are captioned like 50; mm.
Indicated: 54.8; mm
